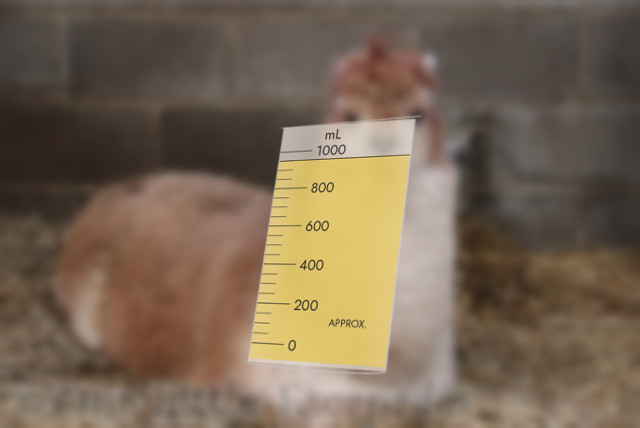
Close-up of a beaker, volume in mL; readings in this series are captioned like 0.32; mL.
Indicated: 950; mL
